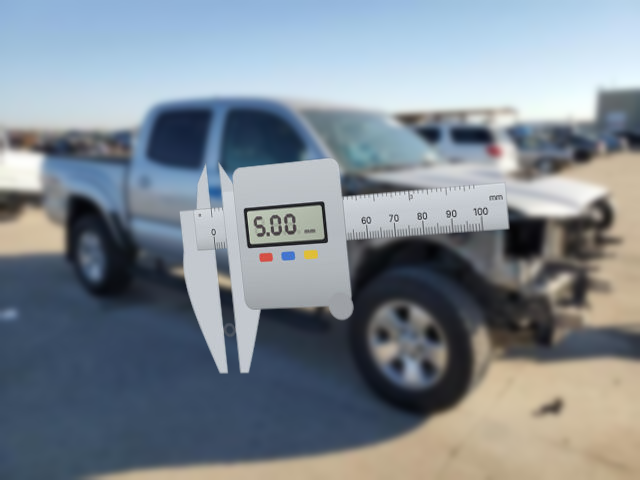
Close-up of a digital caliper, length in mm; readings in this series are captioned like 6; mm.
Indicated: 5.00; mm
